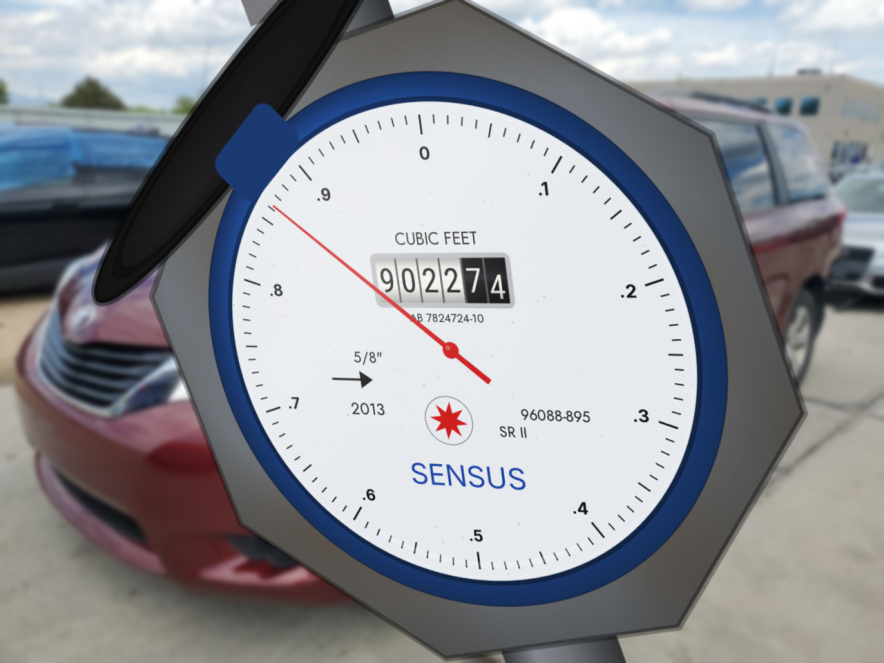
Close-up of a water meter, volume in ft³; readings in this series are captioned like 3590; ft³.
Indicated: 902273.86; ft³
